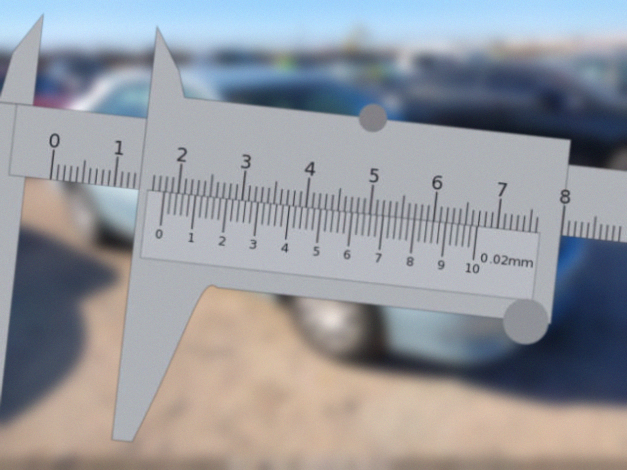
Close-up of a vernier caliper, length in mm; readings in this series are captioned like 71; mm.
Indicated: 17.8; mm
